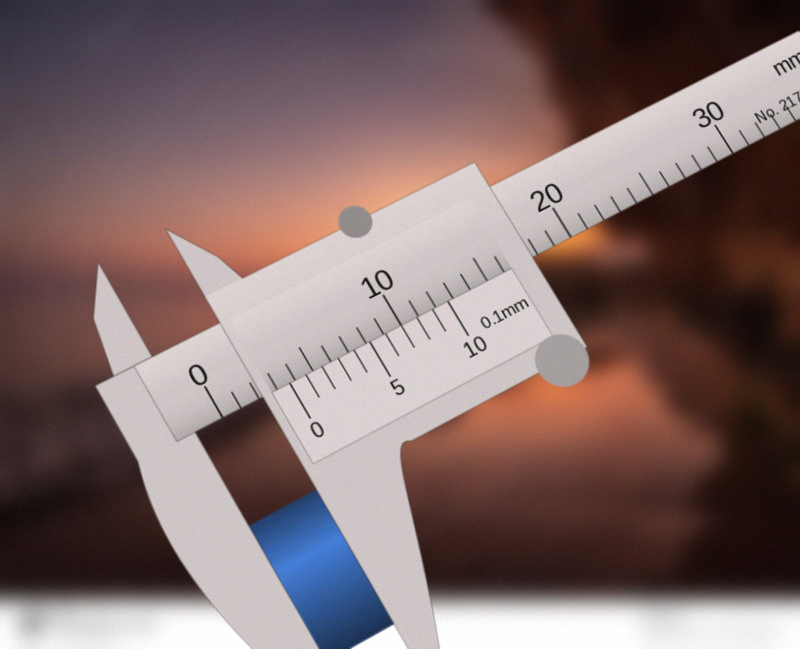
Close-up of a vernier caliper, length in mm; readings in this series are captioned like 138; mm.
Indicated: 3.7; mm
